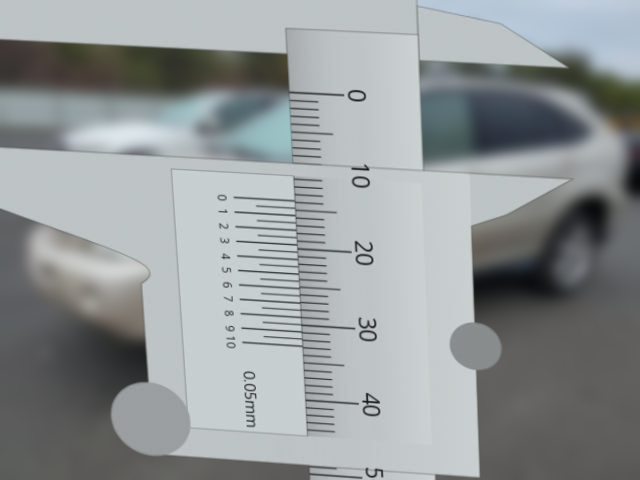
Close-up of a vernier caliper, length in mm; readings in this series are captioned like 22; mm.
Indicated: 13.8; mm
